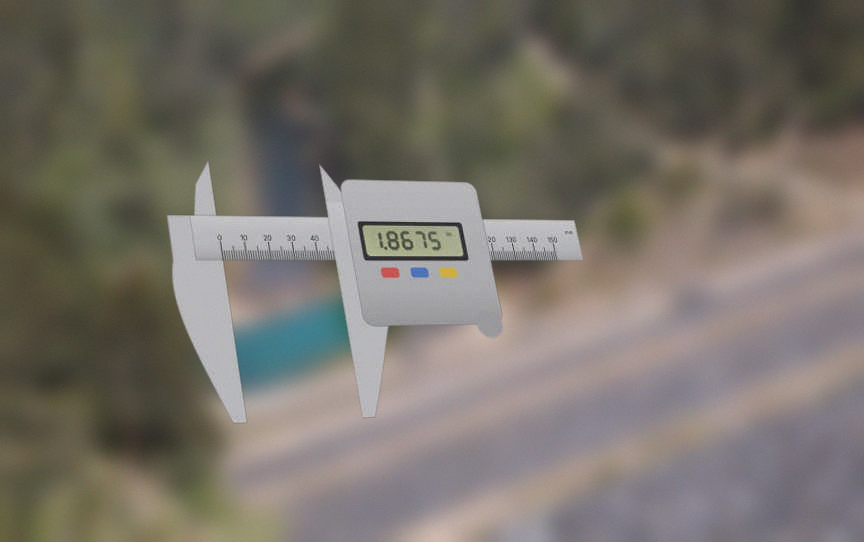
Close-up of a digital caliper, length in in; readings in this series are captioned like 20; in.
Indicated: 1.8675; in
